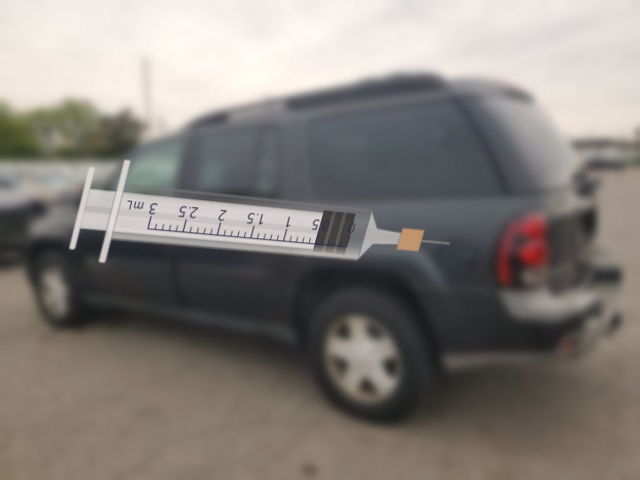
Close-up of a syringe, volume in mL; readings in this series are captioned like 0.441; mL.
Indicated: 0; mL
